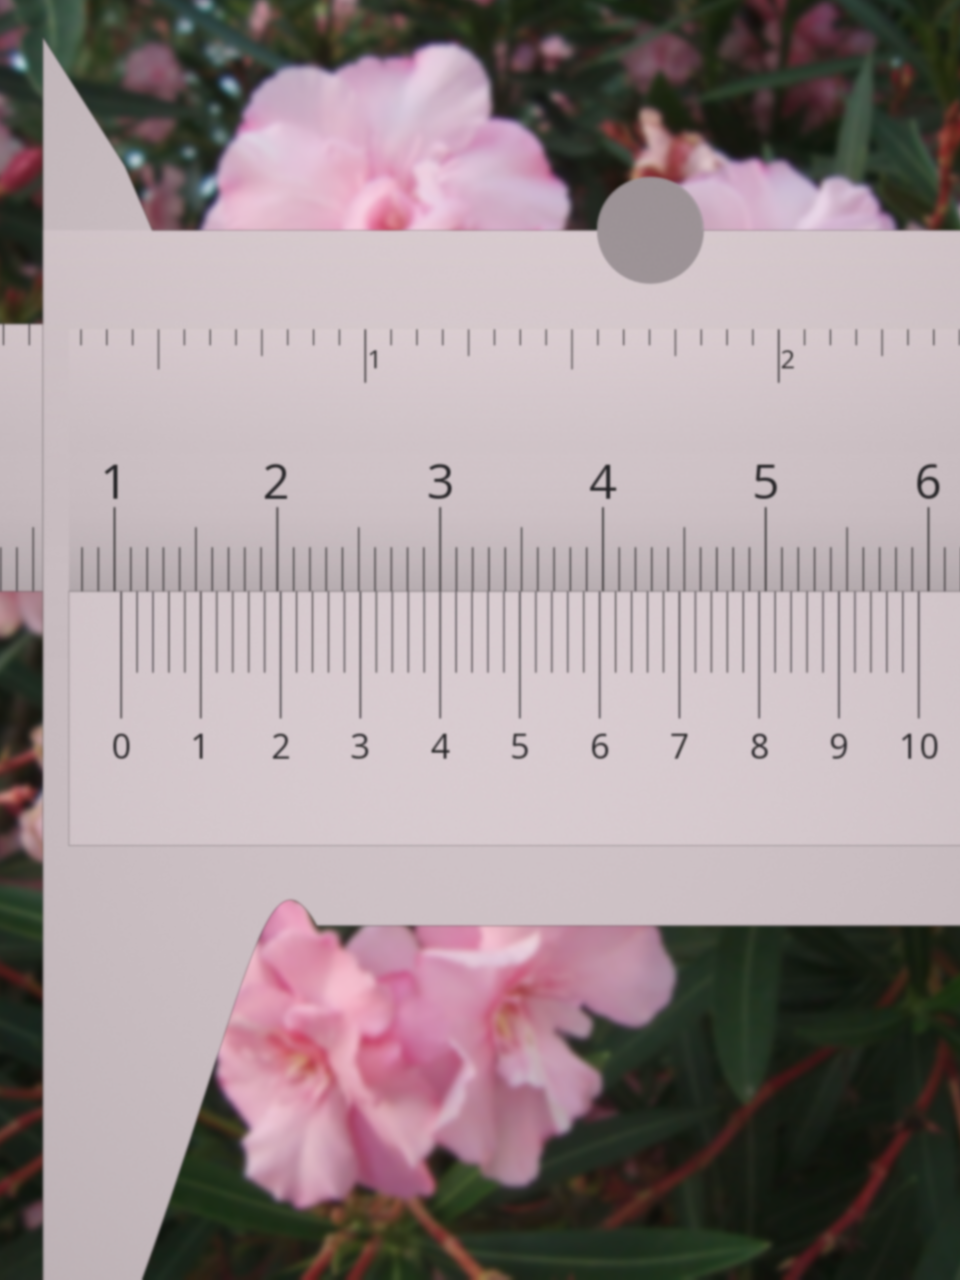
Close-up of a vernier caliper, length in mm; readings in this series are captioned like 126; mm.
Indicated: 10.4; mm
